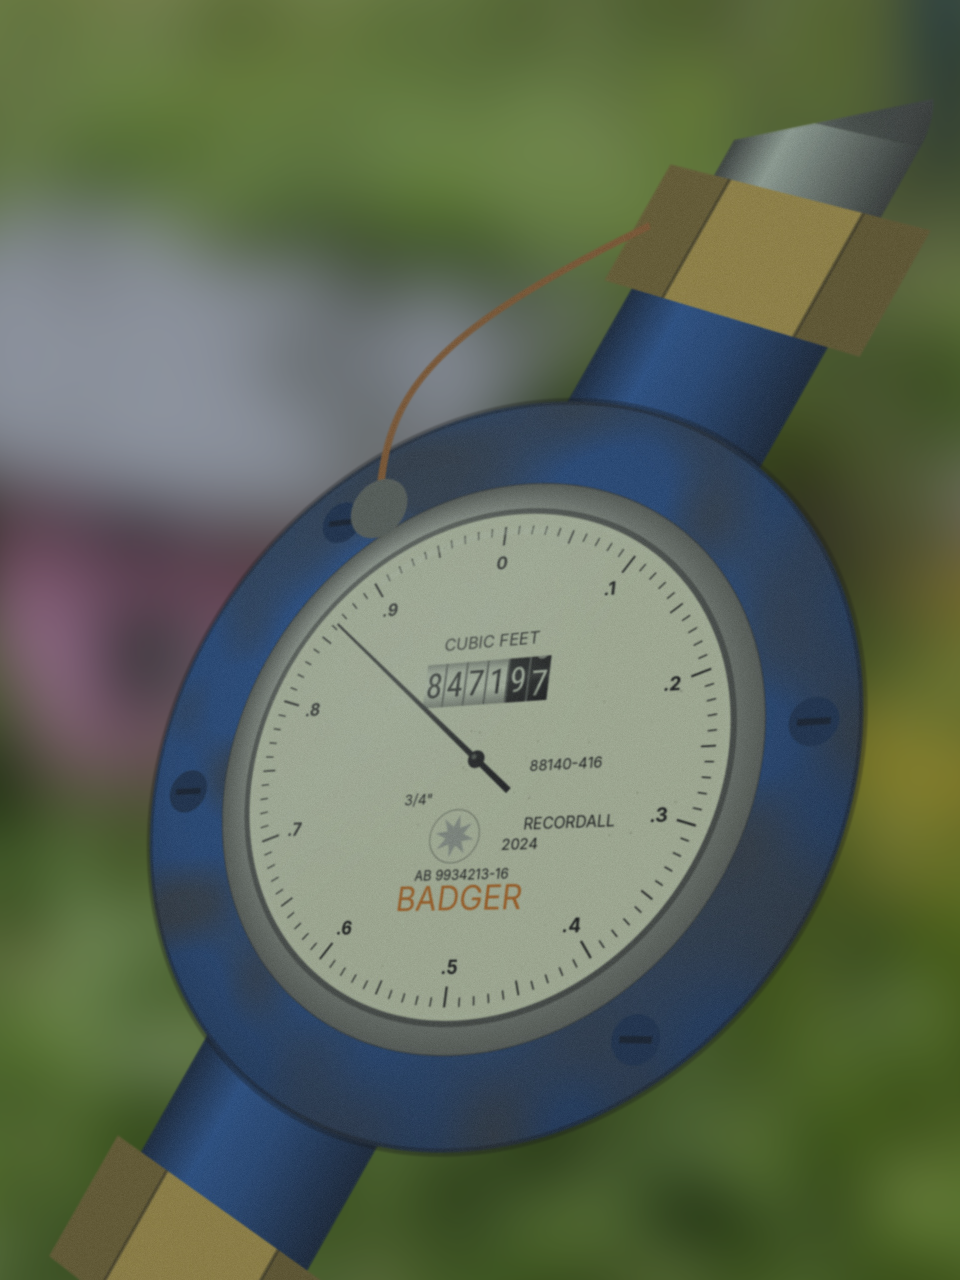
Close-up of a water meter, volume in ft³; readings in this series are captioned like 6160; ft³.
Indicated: 847196.86; ft³
